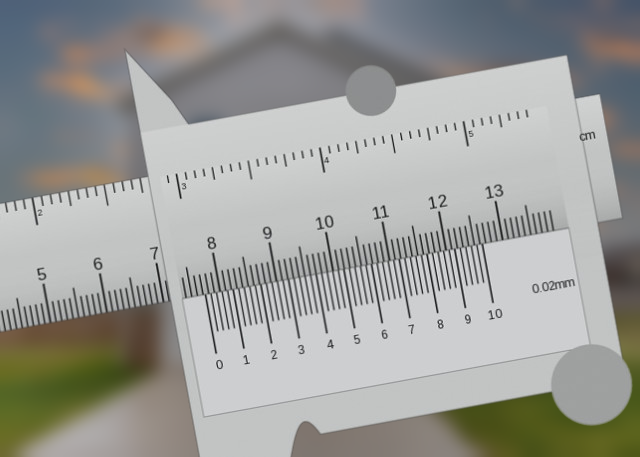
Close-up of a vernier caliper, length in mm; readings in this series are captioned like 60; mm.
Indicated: 77.4; mm
